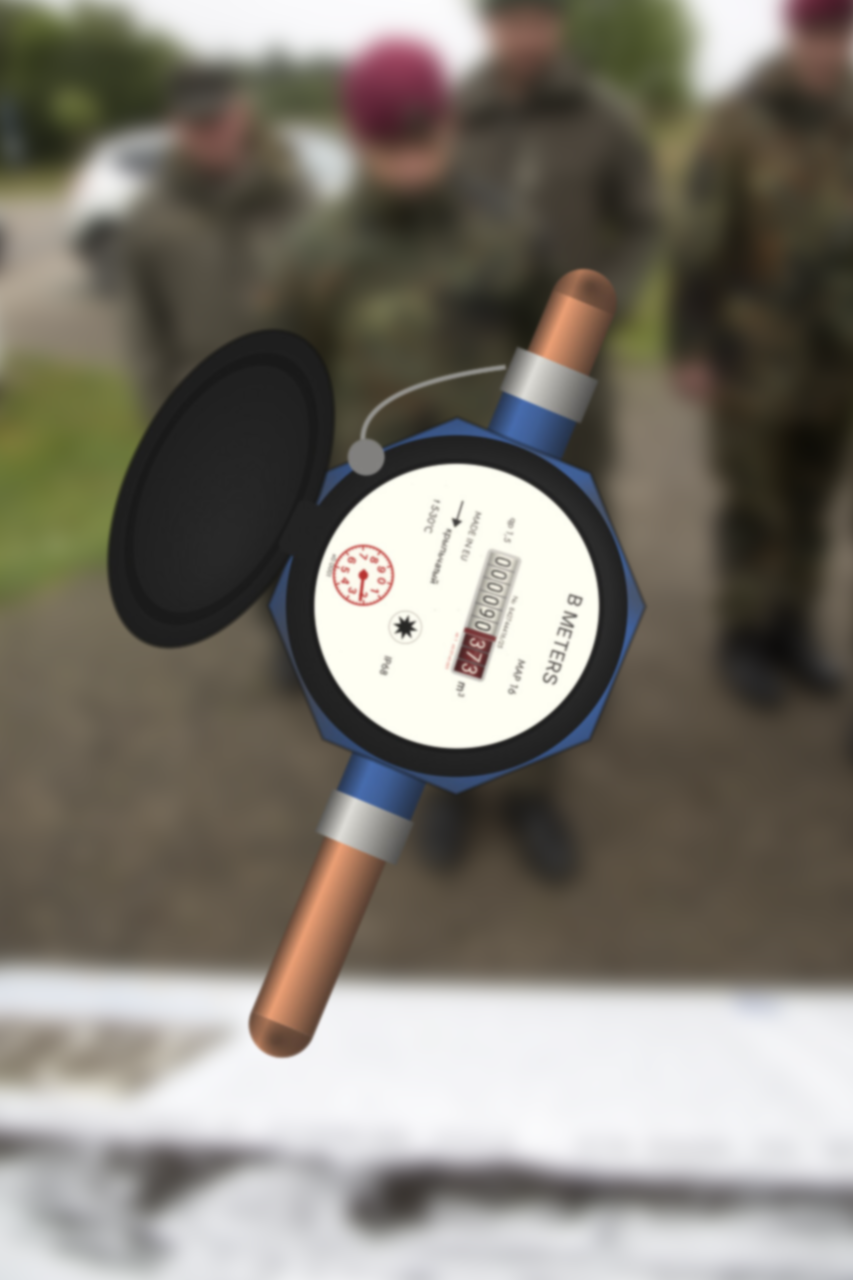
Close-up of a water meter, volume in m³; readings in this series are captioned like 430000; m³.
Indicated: 90.3732; m³
